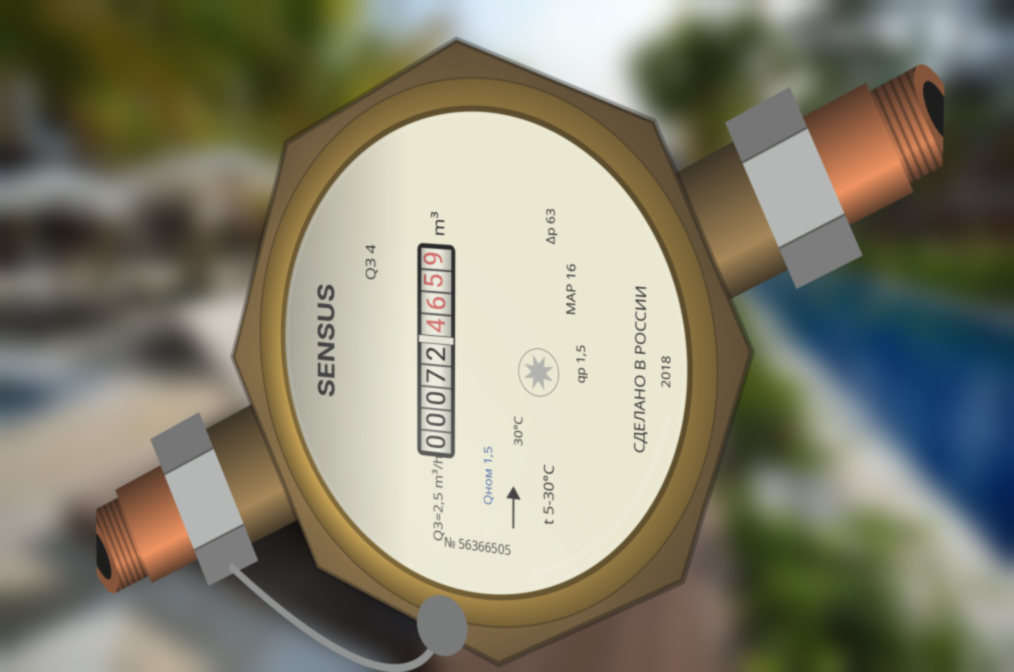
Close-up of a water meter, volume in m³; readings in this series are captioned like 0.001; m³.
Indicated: 72.4659; m³
